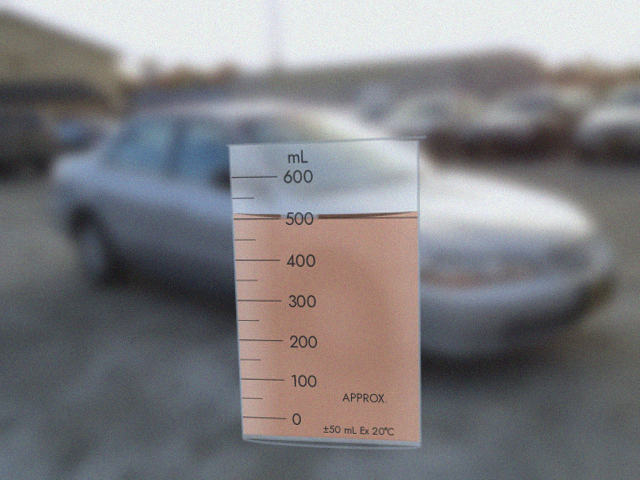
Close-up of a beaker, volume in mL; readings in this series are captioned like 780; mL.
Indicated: 500; mL
